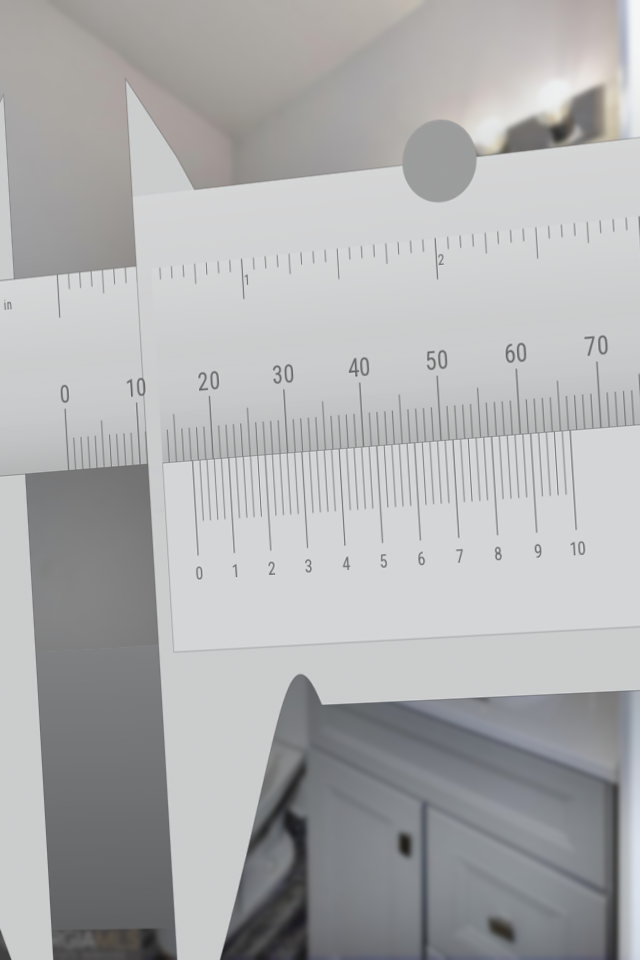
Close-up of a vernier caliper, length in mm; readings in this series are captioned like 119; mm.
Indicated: 17.2; mm
